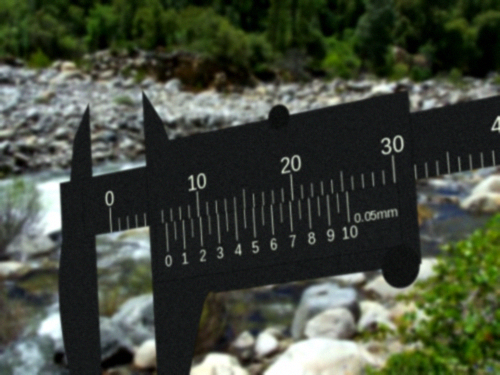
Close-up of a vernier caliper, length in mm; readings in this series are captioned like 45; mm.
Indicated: 6.4; mm
